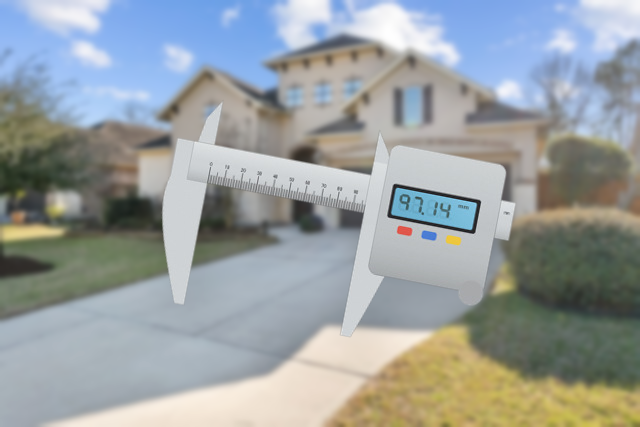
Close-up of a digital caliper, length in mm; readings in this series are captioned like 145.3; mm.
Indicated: 97.14; mm
